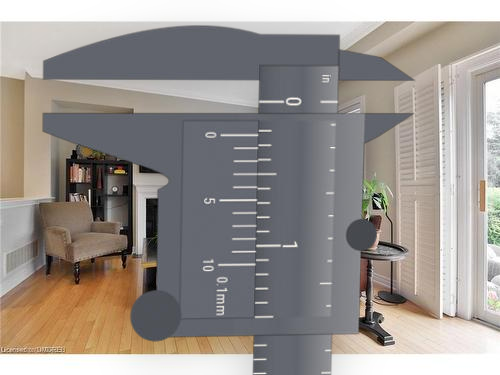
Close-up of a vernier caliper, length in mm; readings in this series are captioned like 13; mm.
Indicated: 2.3; mm
